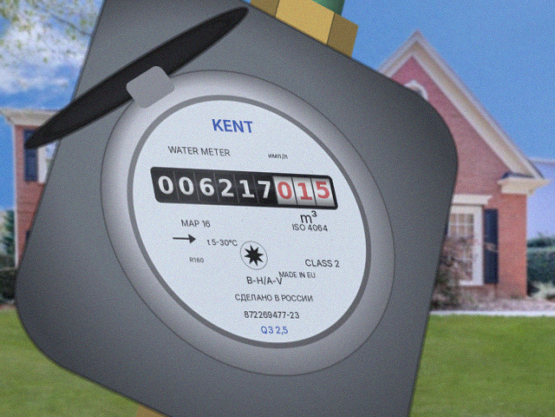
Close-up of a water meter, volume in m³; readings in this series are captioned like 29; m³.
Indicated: 6217.015; m³
